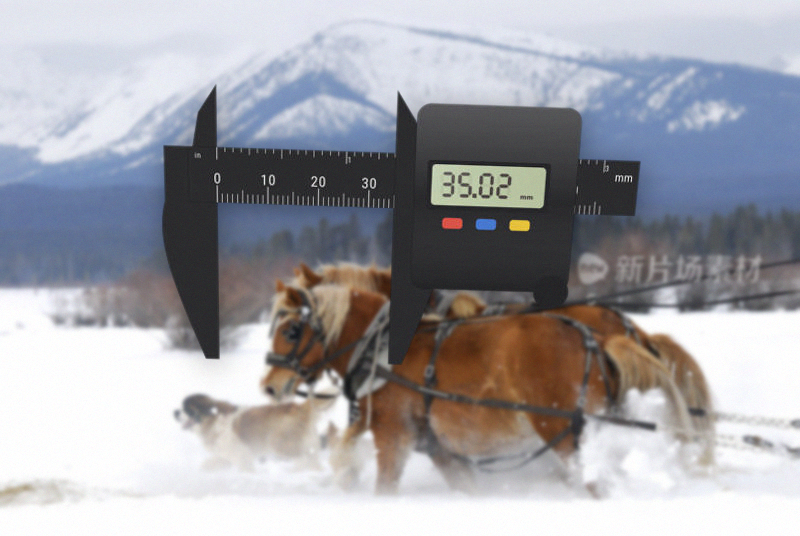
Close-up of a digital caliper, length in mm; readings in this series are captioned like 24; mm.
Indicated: 35.02; mm
